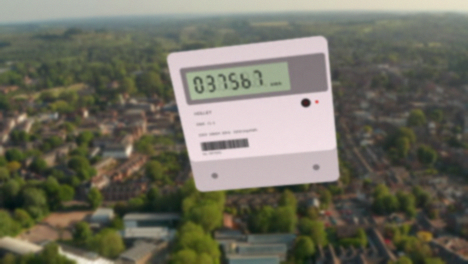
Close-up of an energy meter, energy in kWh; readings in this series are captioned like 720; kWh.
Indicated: 37567; kWh
